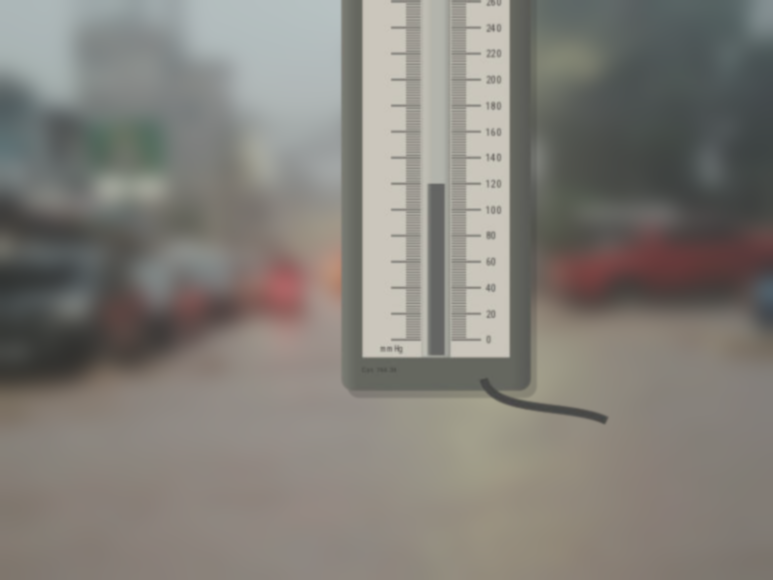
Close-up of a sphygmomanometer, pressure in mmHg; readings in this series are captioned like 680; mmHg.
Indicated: 120; mmHg
